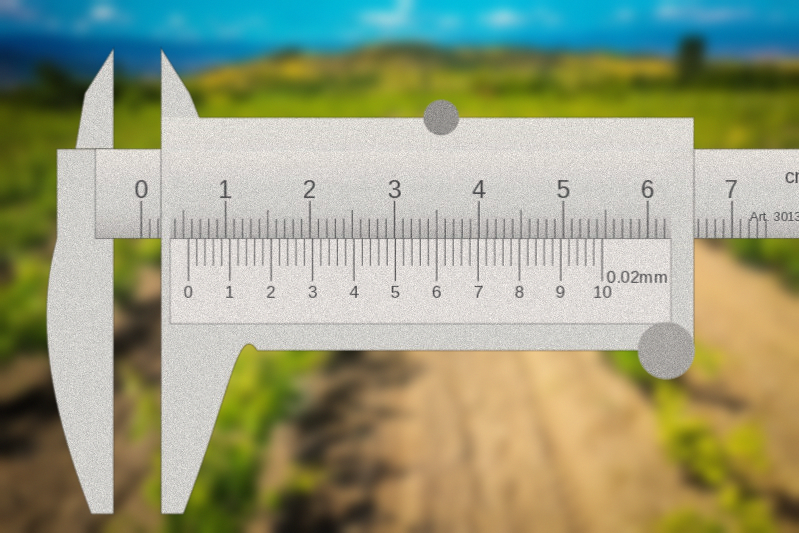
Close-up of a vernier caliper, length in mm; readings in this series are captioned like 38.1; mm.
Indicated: 5.6; mm
